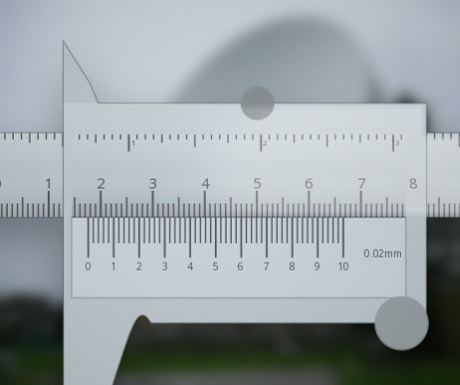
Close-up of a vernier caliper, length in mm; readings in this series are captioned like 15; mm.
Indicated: 17.6; mm
